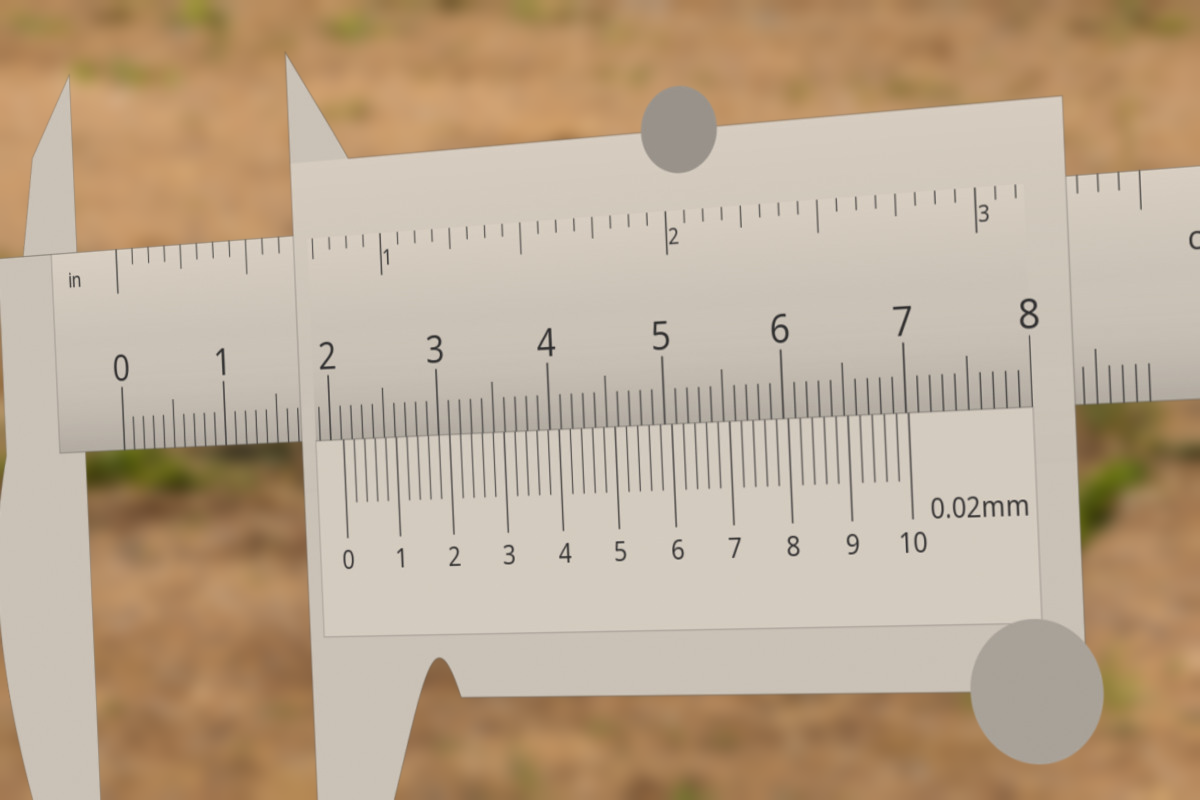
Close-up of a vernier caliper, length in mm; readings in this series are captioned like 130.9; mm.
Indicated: 21.2; mm
